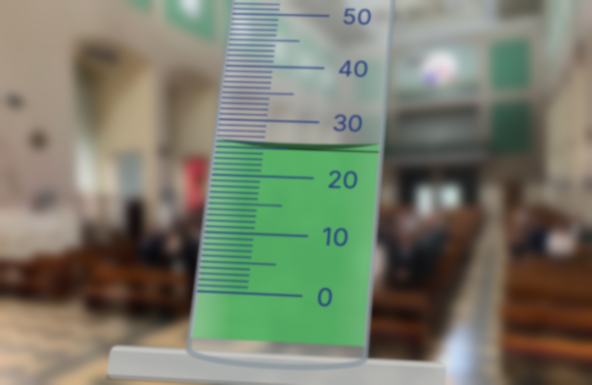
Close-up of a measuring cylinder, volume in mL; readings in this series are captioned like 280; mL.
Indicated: 25; mL
